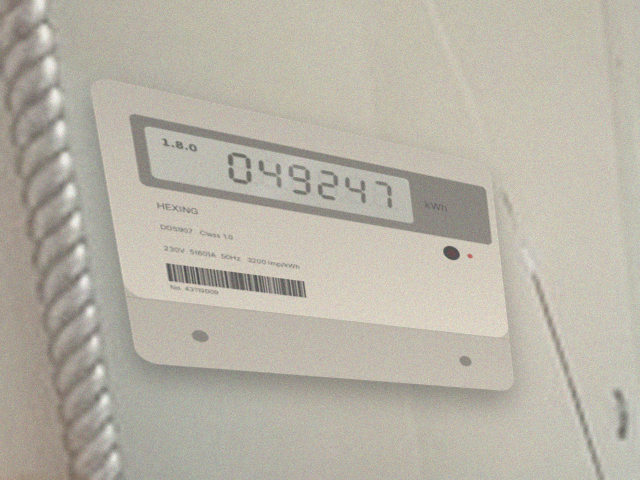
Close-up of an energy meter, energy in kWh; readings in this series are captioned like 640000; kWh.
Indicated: 49247; kWh
